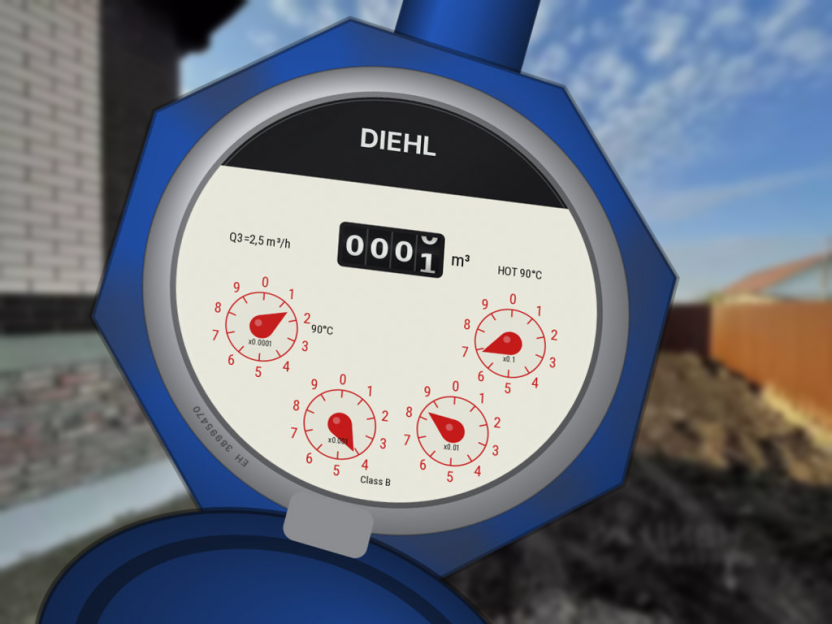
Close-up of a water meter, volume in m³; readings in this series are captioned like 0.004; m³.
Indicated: 0.6841; m³
